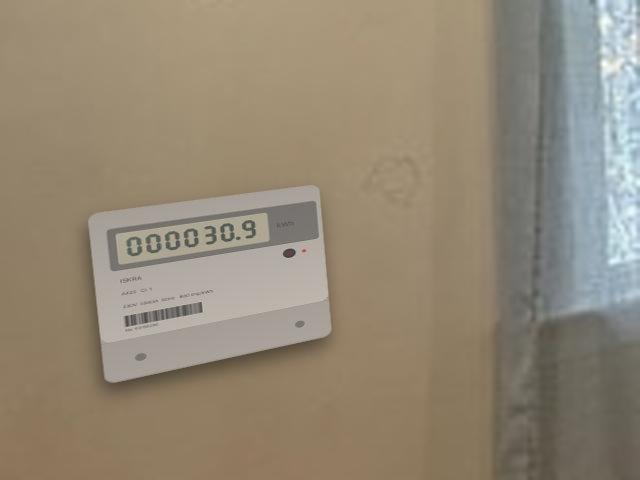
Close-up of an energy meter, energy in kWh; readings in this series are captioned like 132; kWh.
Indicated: 30.9; kWh
